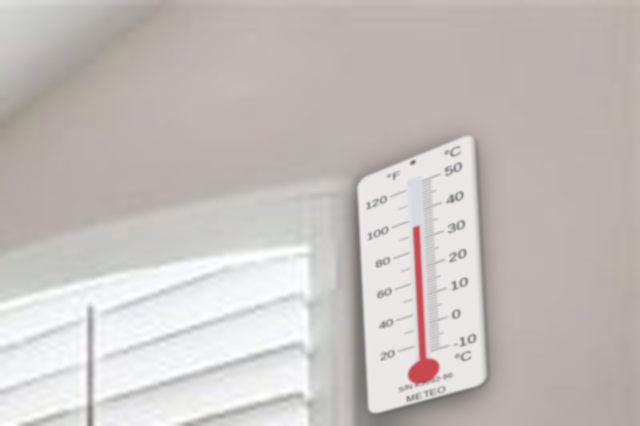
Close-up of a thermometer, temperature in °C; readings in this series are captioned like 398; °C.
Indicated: 35; °C
